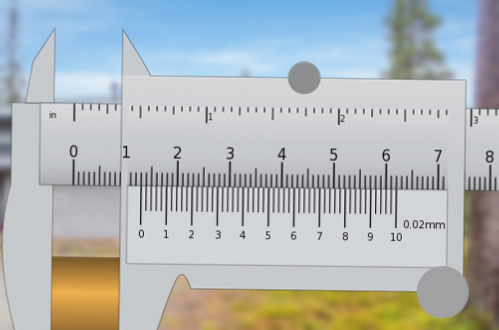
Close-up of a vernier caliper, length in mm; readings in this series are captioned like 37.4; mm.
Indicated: 13.0; mm
